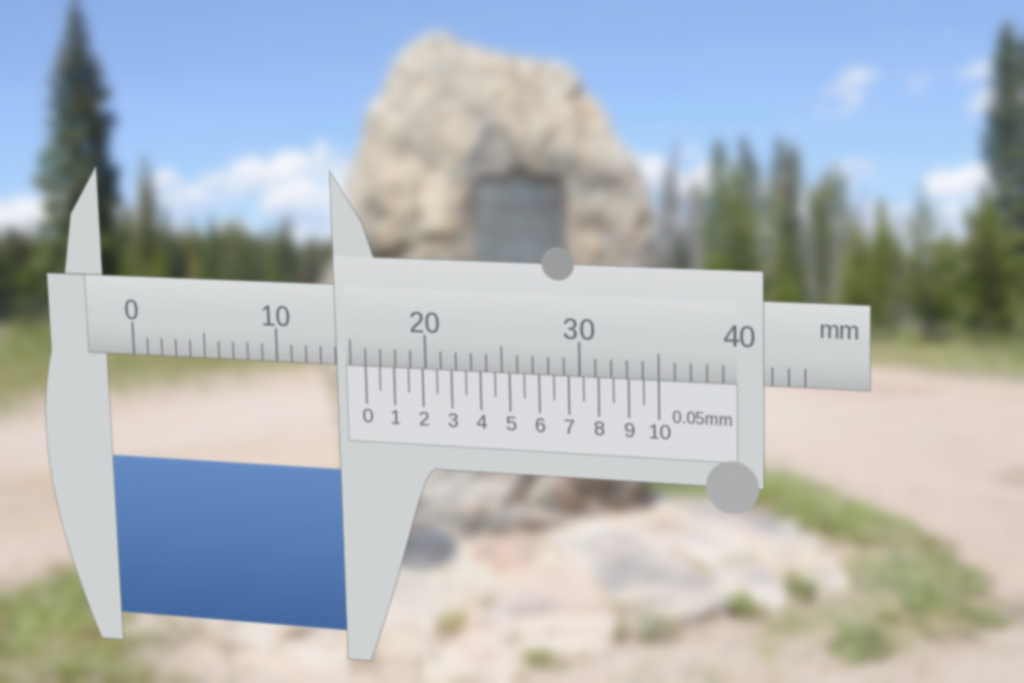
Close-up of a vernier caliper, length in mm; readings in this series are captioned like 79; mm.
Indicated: 16.0; mm
